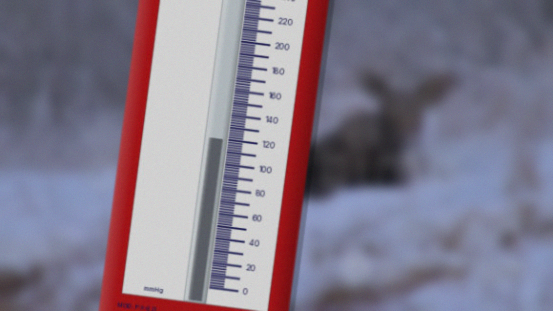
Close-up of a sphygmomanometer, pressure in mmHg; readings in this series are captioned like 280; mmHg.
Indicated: 120; mmHg
